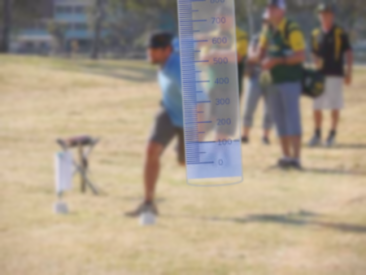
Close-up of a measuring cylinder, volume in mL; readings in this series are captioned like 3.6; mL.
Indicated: 100; mL
